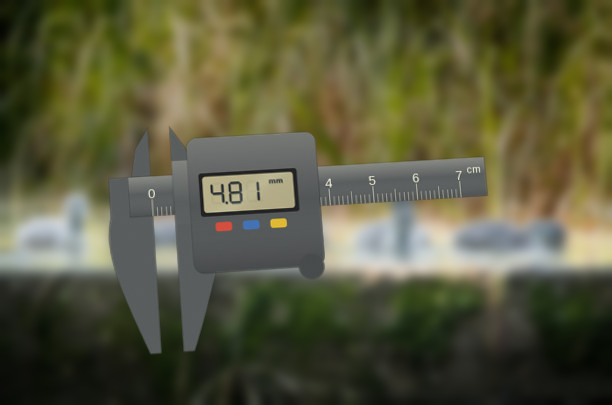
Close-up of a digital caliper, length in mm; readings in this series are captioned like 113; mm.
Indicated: 4.81; mm
